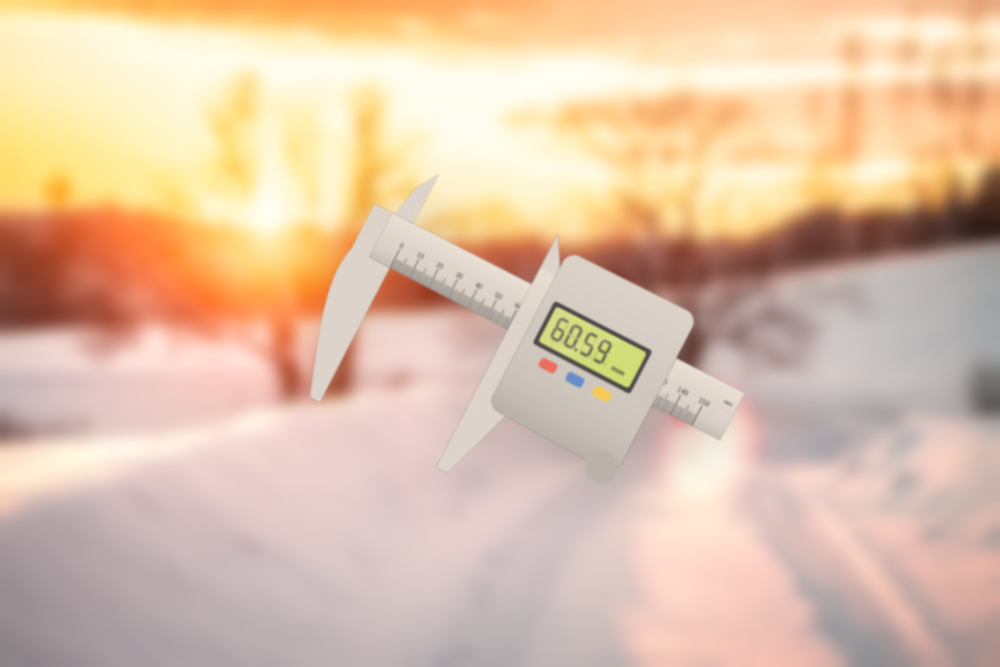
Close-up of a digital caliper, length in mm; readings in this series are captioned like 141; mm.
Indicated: 60.59; mm
